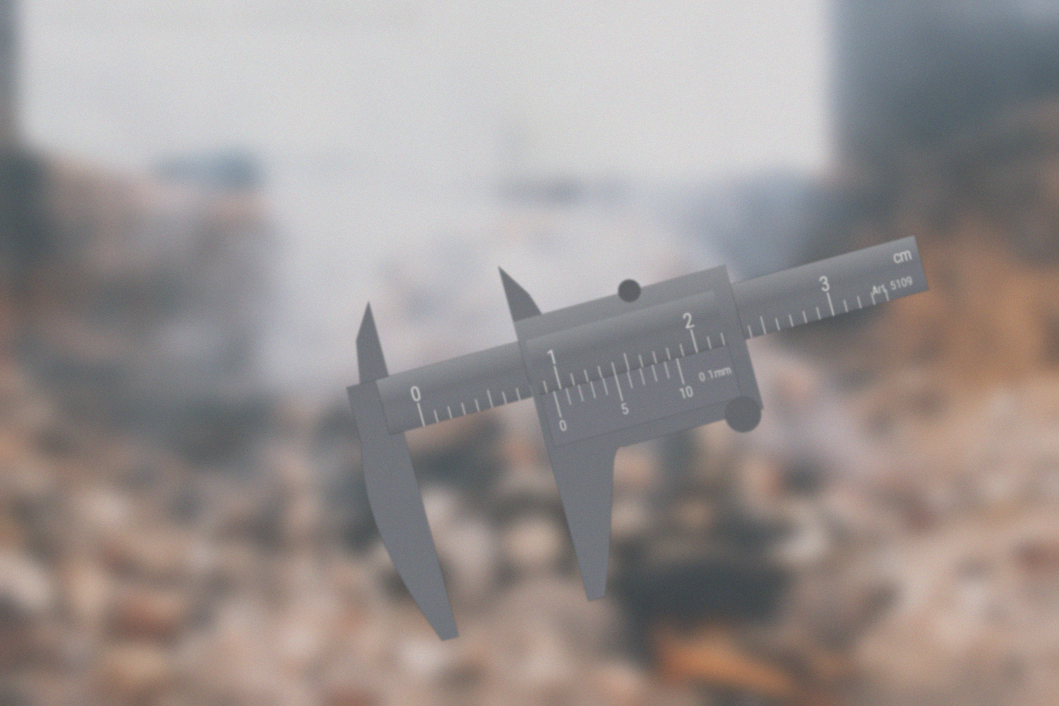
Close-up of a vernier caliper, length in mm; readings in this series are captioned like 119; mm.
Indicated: 9.5; mm
